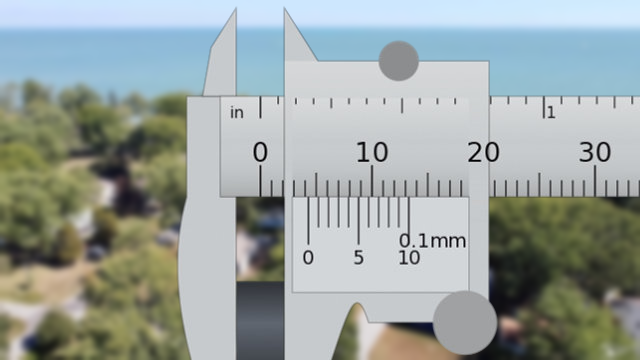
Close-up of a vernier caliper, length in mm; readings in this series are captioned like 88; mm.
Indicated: 4.3; mm
